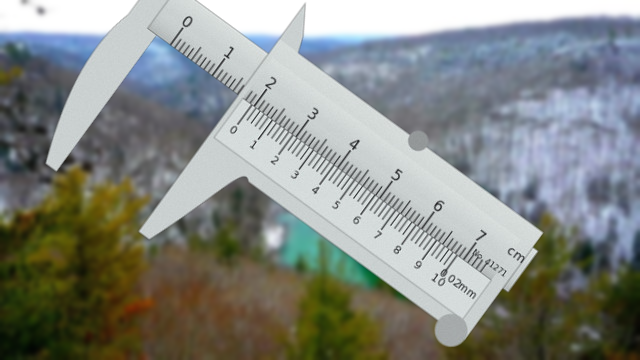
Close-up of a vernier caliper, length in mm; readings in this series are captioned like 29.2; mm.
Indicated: 19.5; mm
